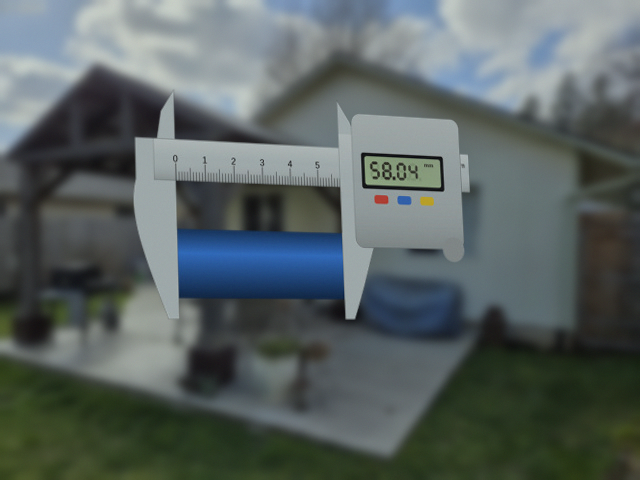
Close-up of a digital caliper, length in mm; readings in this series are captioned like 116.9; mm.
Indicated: 58.04; mm
